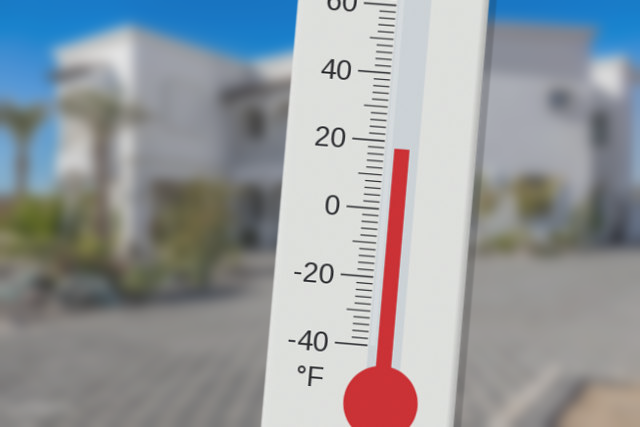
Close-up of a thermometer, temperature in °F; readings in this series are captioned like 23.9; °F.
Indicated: 18; °F
